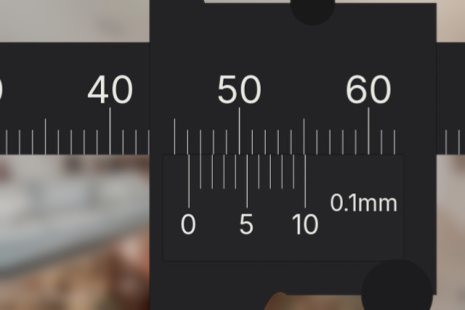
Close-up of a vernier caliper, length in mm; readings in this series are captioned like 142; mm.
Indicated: 46.1; mm
